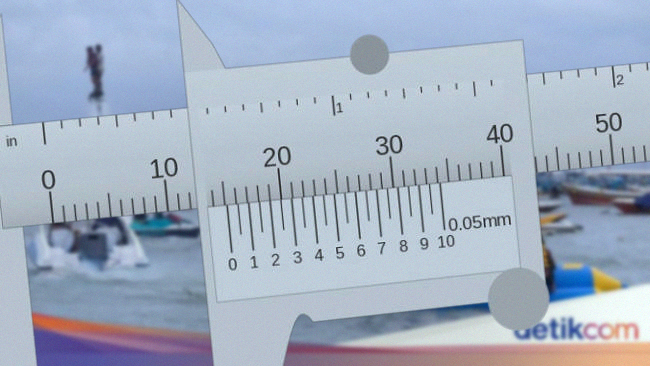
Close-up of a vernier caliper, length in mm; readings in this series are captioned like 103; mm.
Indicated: 15.2; mm
